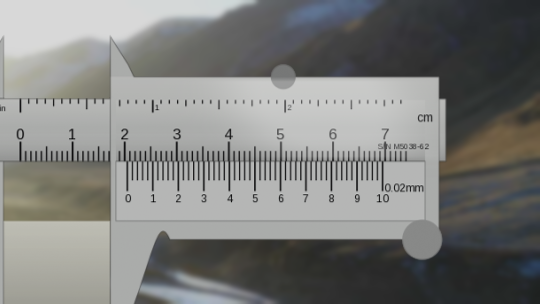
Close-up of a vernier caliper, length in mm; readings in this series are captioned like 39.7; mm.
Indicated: 20.5; mm
